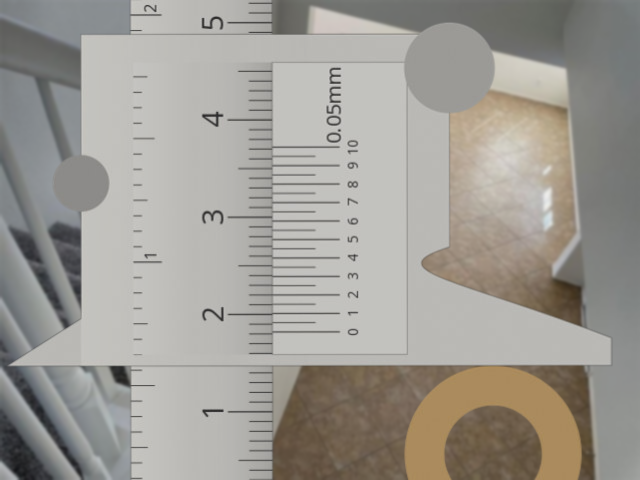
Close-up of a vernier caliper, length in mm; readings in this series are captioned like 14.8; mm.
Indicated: 18.2; mm
